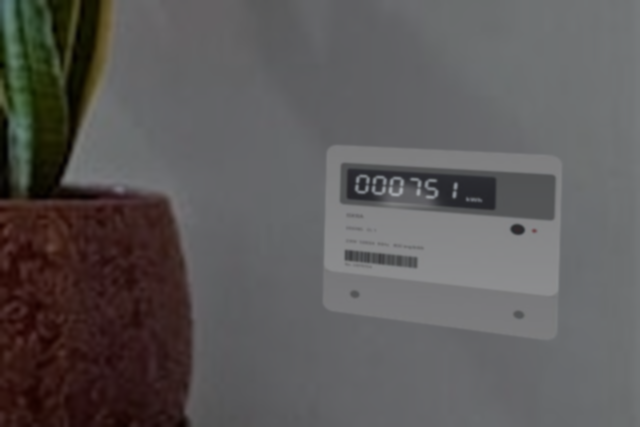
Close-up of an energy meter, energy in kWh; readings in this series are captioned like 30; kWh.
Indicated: 751; kWh
